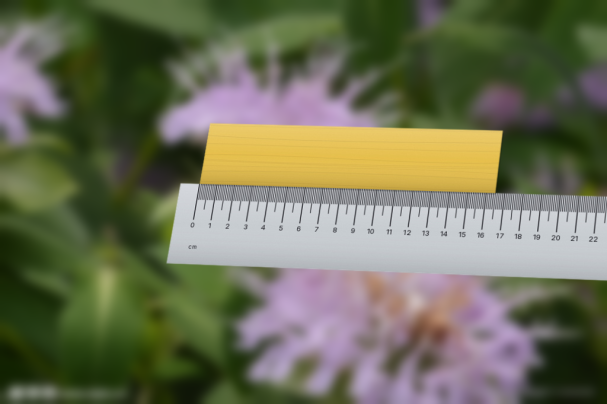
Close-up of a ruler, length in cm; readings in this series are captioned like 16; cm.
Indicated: 16.5; cm
